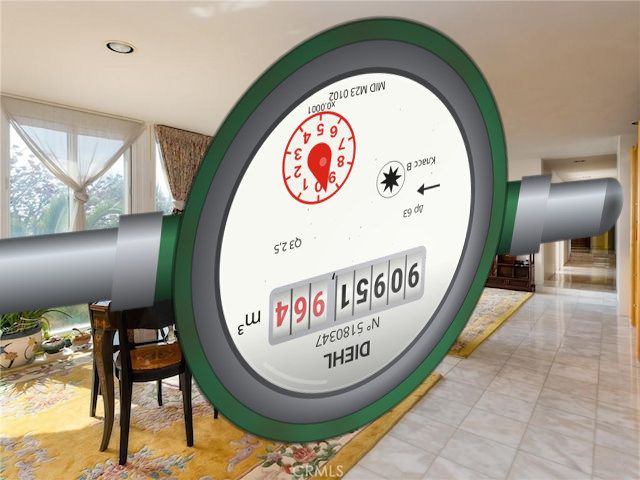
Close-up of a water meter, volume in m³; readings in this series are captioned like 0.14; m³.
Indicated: 90951.9639; m³
